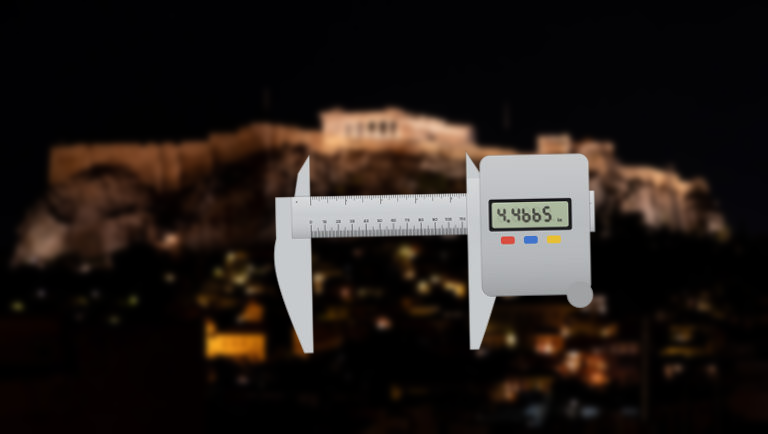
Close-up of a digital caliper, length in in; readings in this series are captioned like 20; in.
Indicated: 4.4665; in
